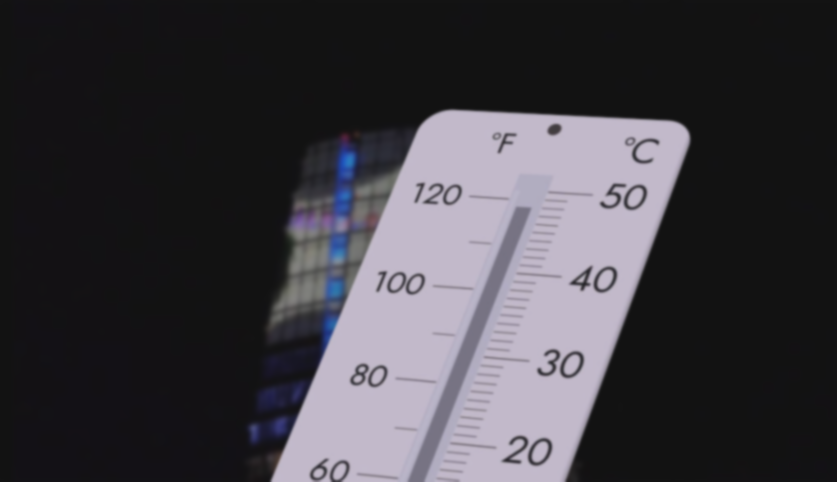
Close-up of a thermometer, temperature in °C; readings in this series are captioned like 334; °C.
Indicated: 48; °C
